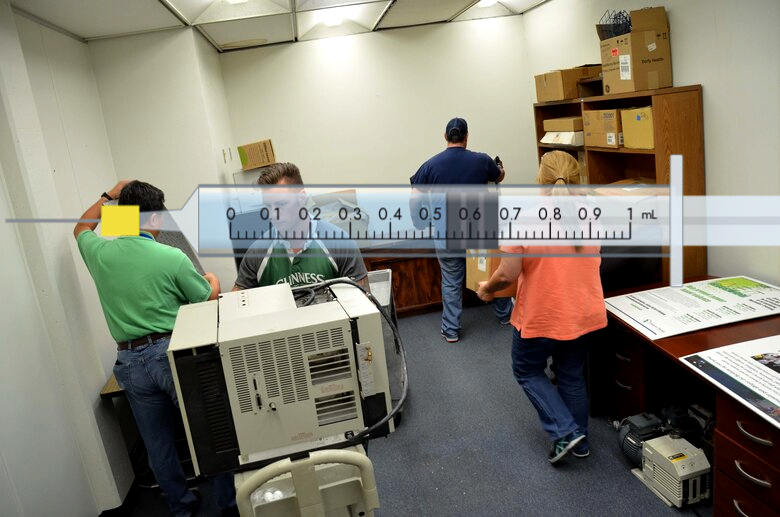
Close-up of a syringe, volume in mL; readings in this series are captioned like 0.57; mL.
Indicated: 0.54; mL
